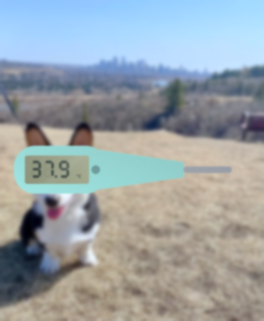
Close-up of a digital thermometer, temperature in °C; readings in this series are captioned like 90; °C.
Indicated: 37.9; °C
